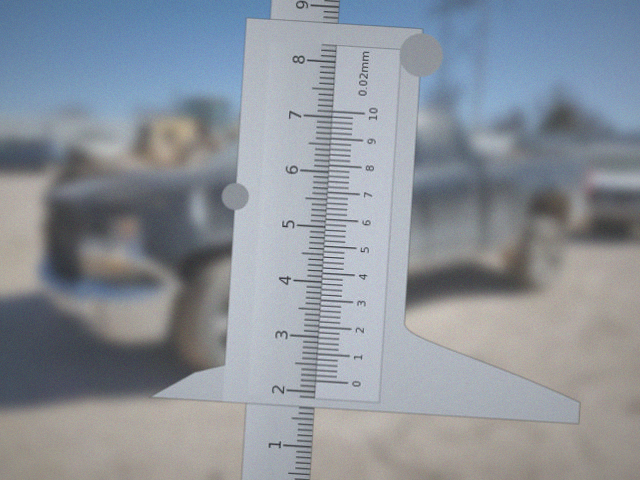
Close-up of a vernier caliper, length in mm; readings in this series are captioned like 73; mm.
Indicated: 22.0; mm
